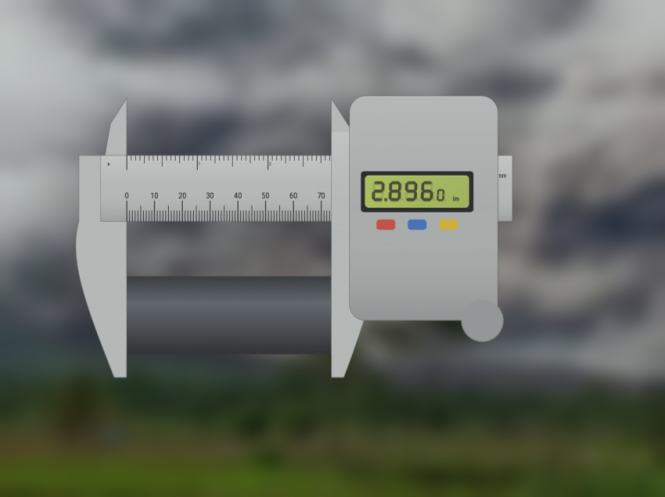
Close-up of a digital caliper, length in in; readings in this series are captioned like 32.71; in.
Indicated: 2.8960; in
